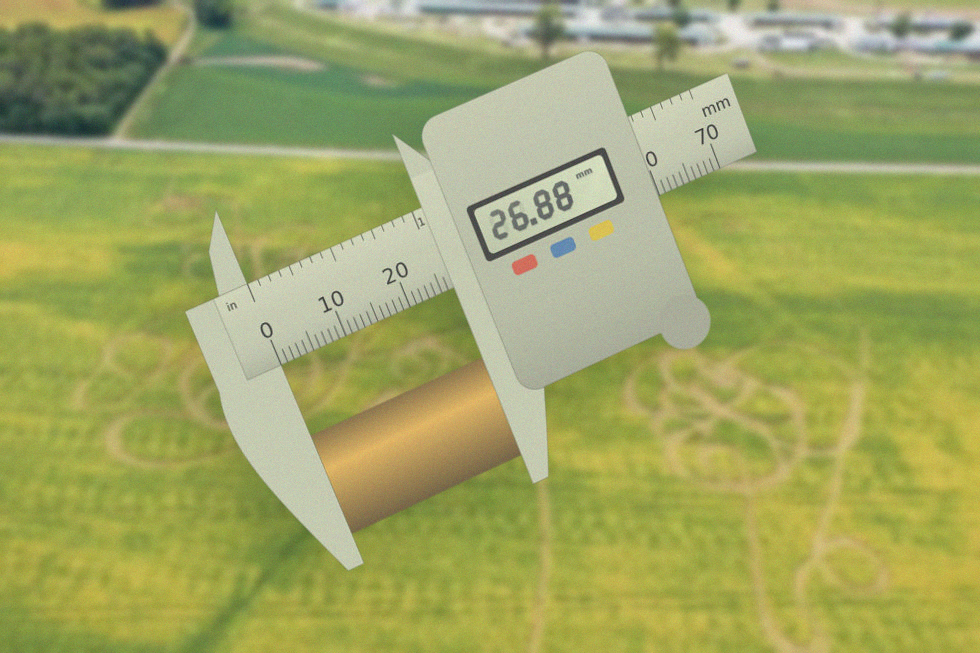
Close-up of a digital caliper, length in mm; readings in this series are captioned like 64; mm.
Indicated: 26.88; mm
